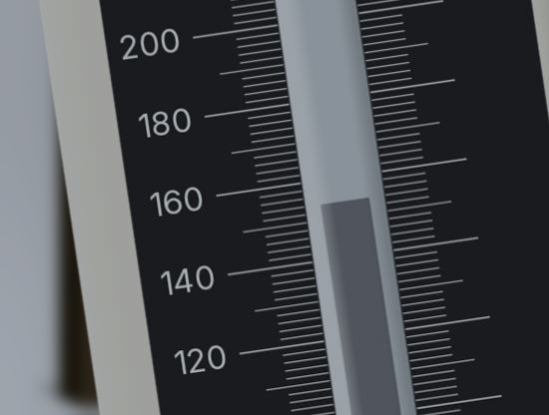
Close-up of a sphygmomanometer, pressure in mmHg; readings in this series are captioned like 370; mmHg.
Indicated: 154; mmHg
